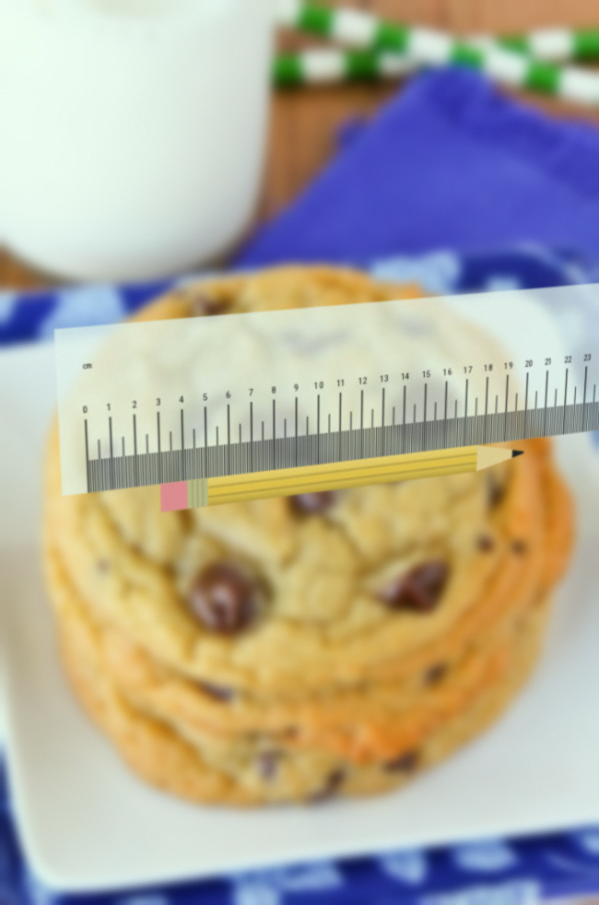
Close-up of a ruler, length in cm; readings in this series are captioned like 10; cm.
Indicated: 17; cm
